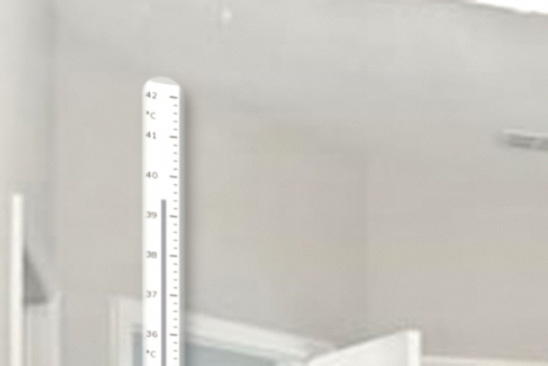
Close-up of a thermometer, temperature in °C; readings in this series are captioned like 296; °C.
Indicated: 39.4; °C
